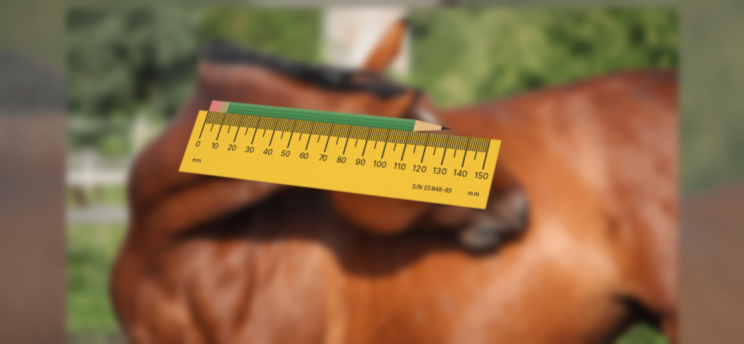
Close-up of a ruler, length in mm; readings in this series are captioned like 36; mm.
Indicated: 130; mm
